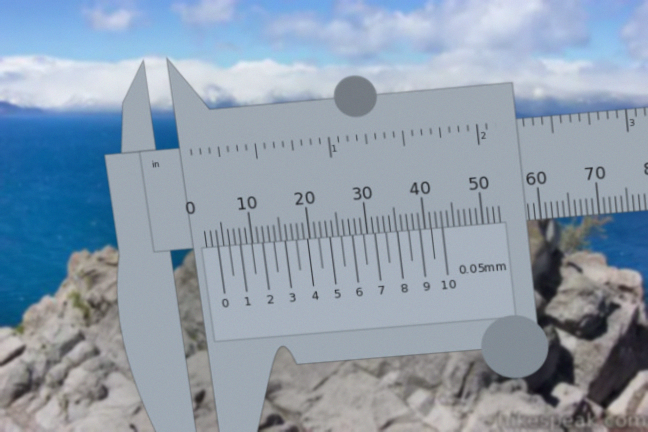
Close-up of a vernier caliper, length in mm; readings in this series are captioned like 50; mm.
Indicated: 4.0; mm
